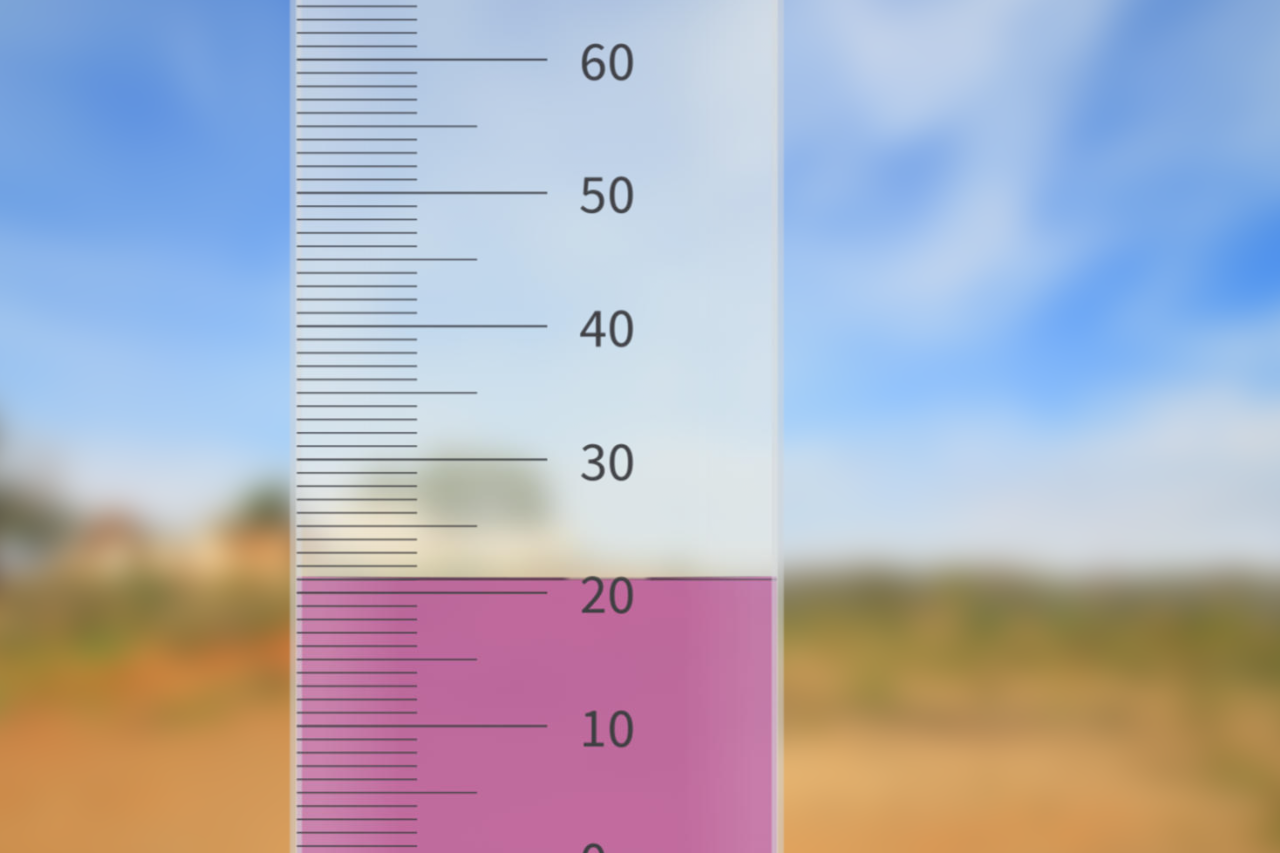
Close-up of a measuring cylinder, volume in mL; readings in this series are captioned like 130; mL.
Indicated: 21; mL
